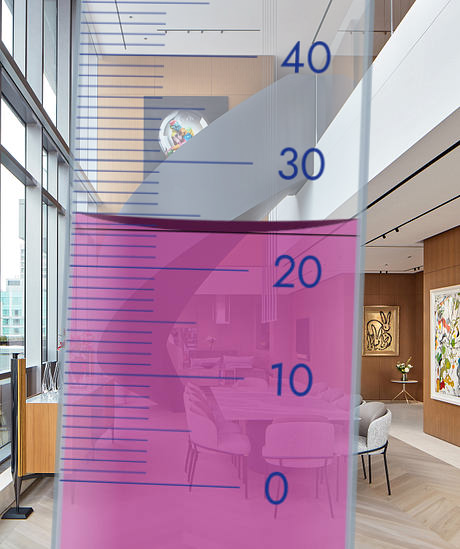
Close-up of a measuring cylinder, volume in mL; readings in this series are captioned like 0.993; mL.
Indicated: 23.5; mL
